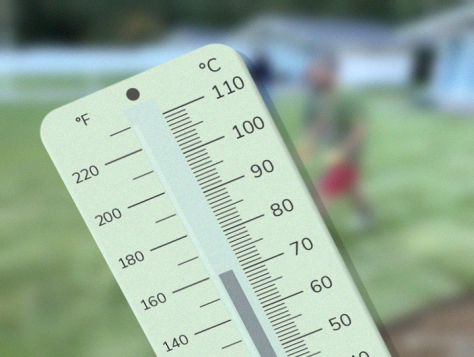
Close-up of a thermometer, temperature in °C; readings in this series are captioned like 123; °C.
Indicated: 71; °C
